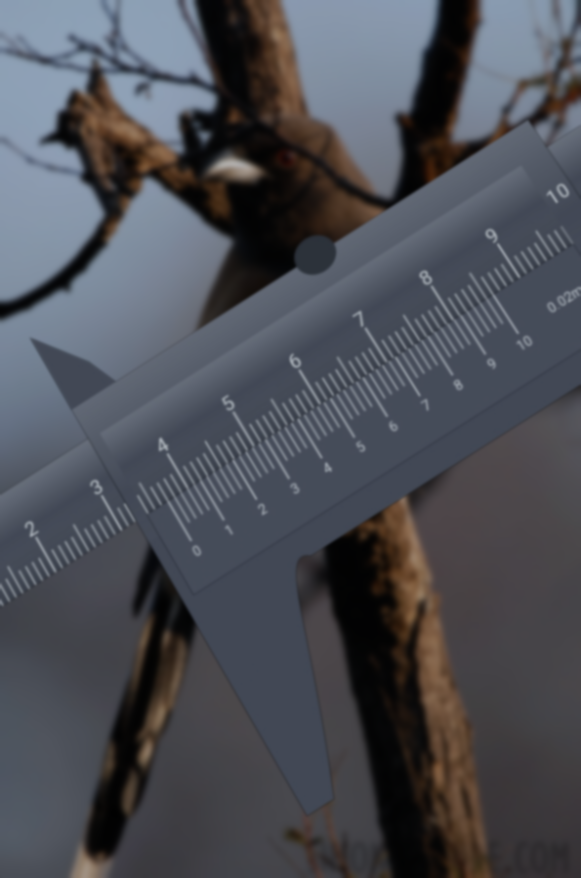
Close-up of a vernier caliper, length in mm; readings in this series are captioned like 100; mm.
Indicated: 37.0; mm
